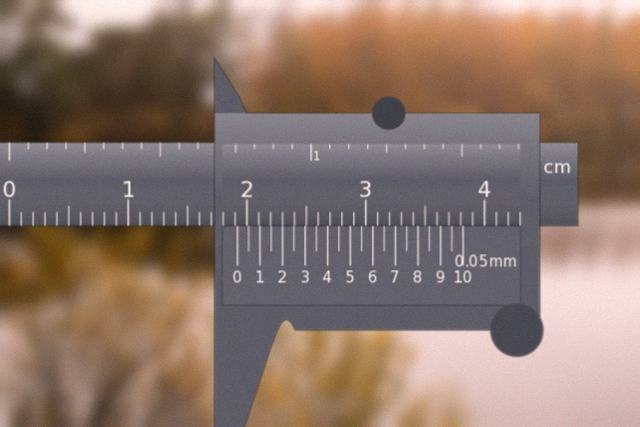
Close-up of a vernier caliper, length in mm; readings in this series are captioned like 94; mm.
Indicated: 19.2; mm
